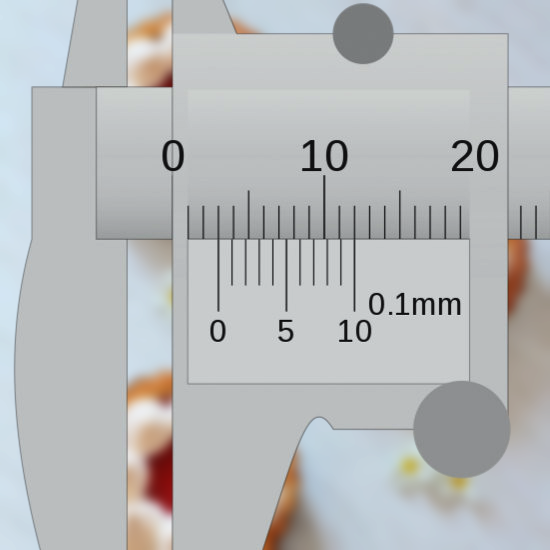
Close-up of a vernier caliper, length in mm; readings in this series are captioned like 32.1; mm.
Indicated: 3.0; mm
